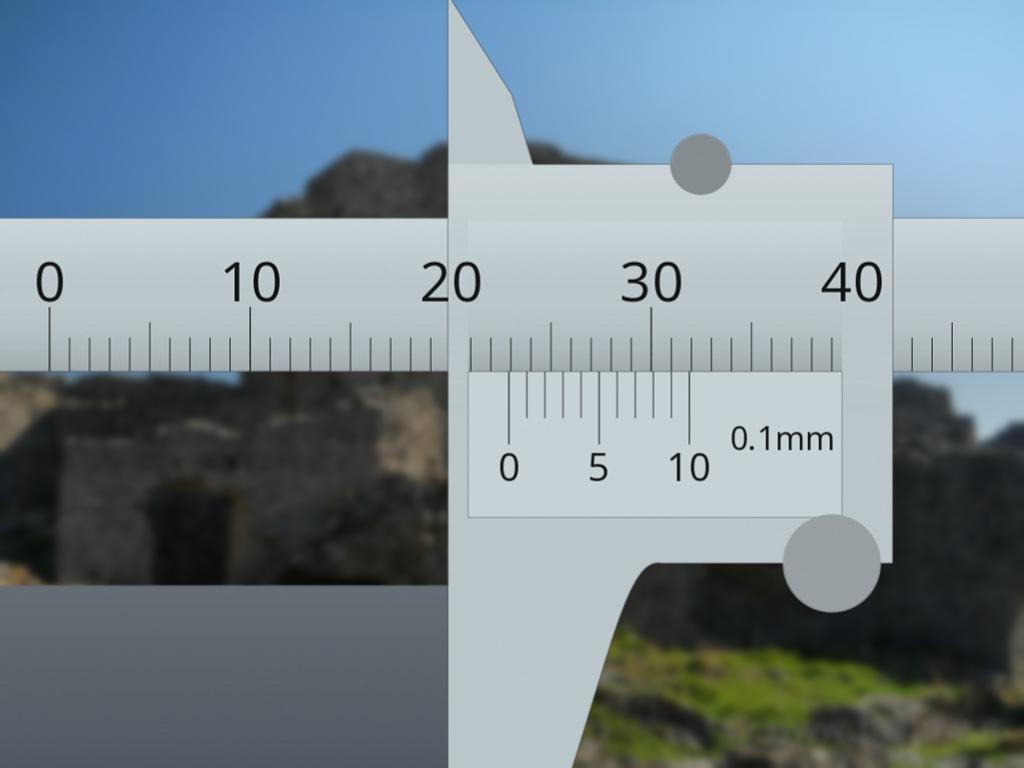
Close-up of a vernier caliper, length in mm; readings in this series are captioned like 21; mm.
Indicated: 22.9; mm
